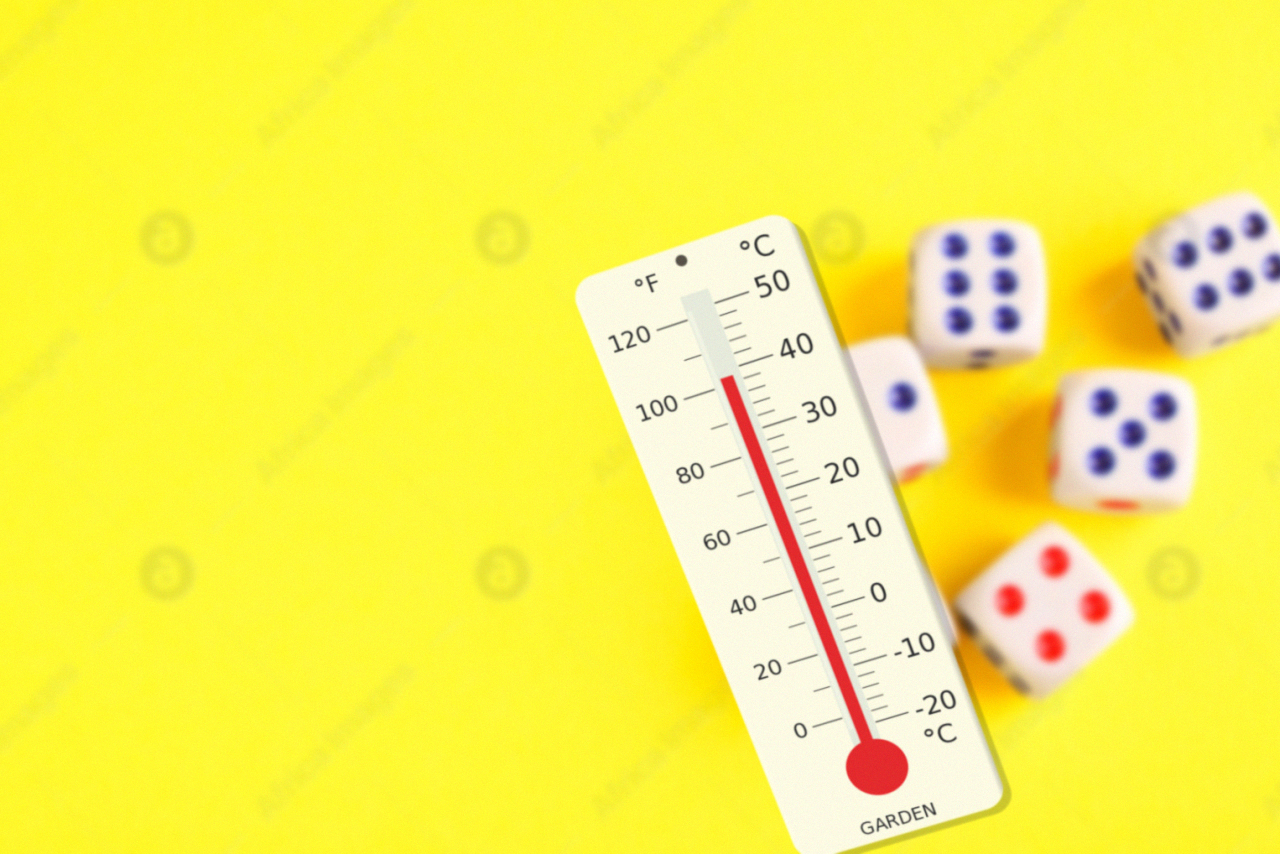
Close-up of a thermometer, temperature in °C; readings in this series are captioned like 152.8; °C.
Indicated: 39; °C
